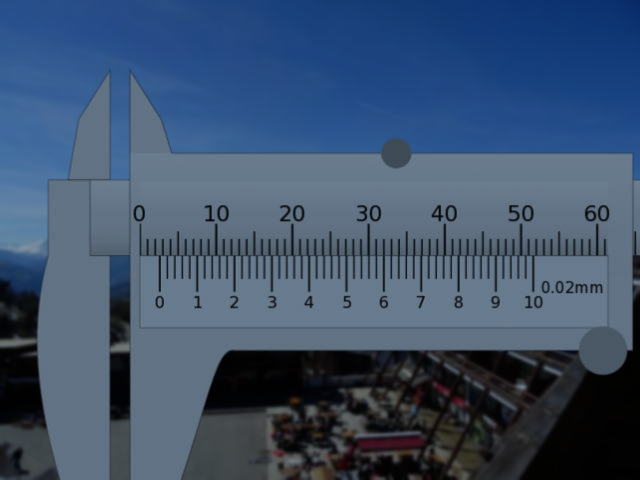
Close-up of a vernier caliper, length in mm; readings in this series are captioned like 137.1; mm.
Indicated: 2.6; mm
